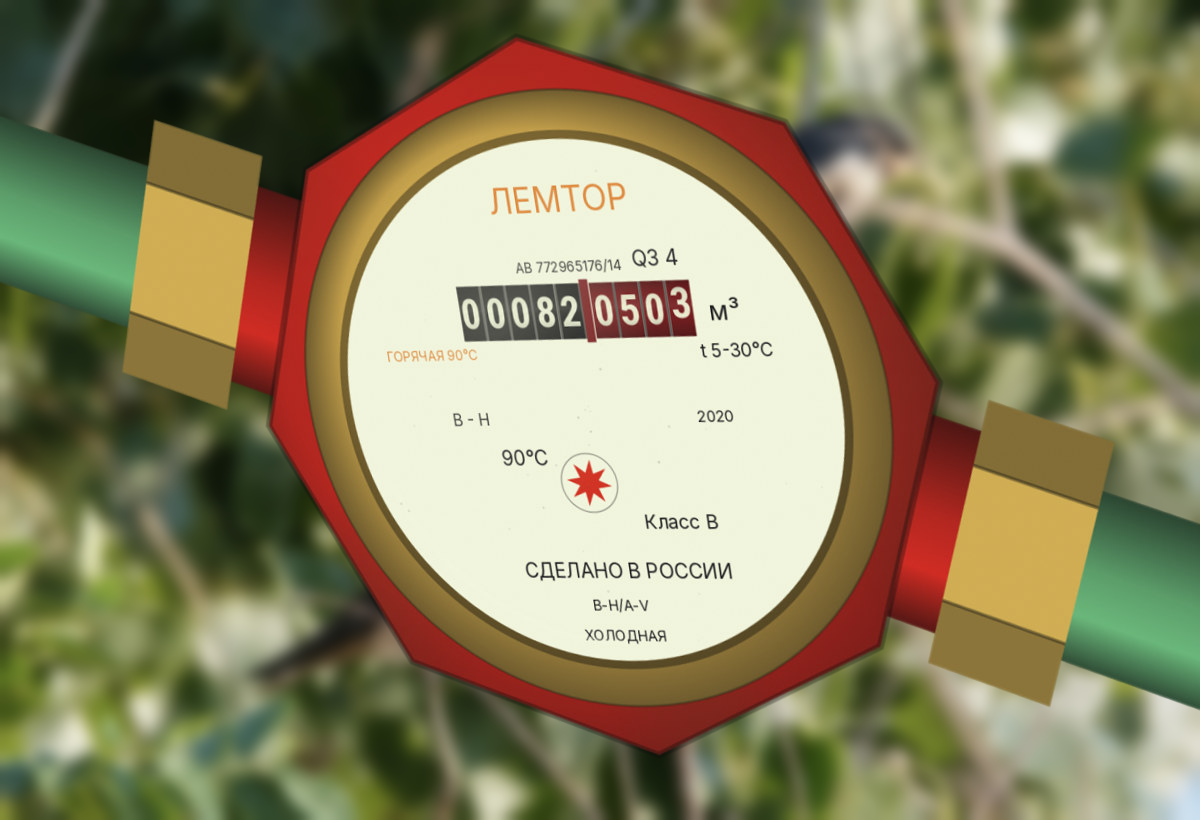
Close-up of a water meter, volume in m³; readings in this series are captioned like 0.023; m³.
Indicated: 82.0503; m³
